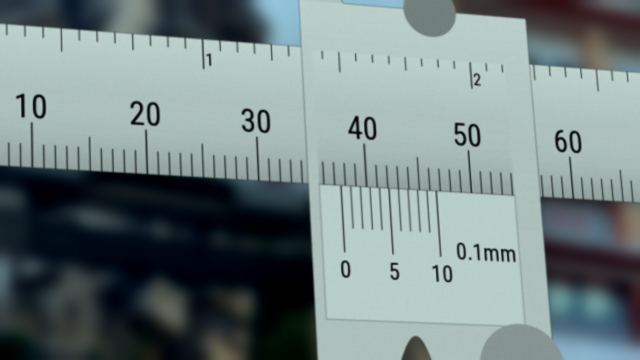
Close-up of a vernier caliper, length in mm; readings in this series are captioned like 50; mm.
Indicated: 37.6; mm
